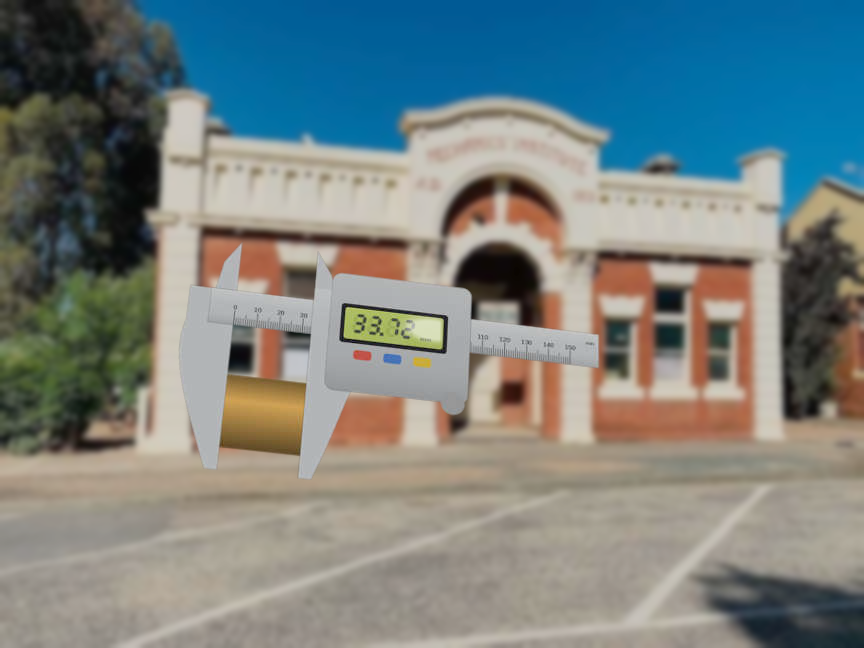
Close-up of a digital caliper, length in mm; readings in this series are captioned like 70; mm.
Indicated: 33.72; mm
